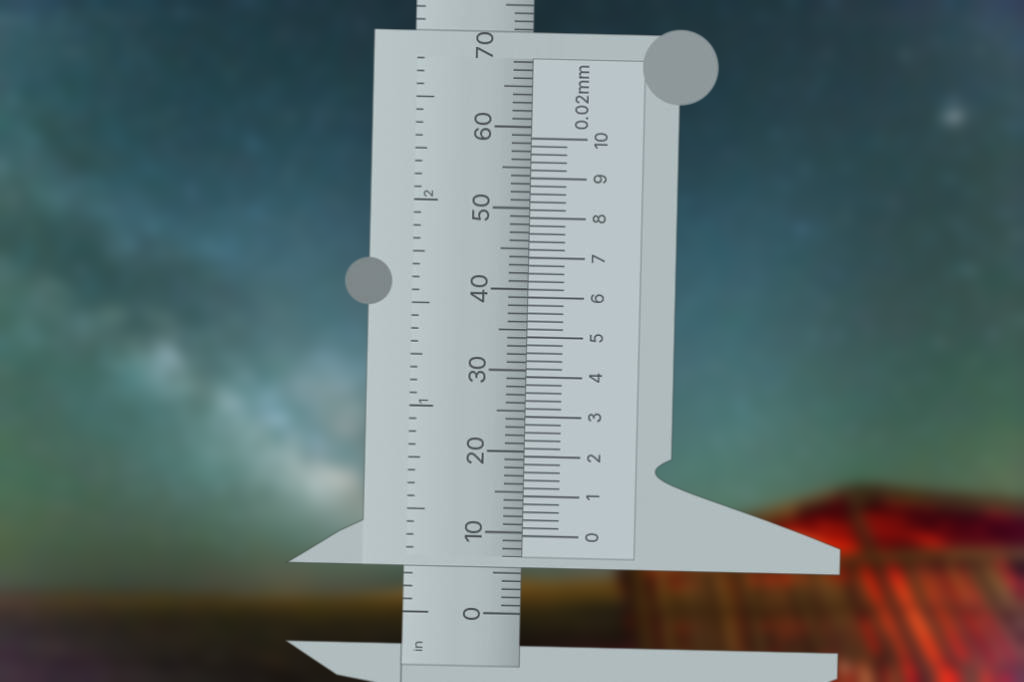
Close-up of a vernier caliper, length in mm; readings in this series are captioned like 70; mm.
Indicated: 9.6; mm
